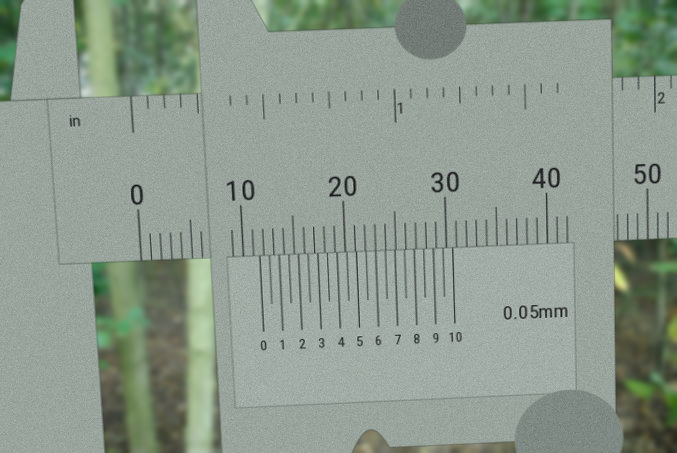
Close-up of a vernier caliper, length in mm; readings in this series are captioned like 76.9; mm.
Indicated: 11.6; mm
